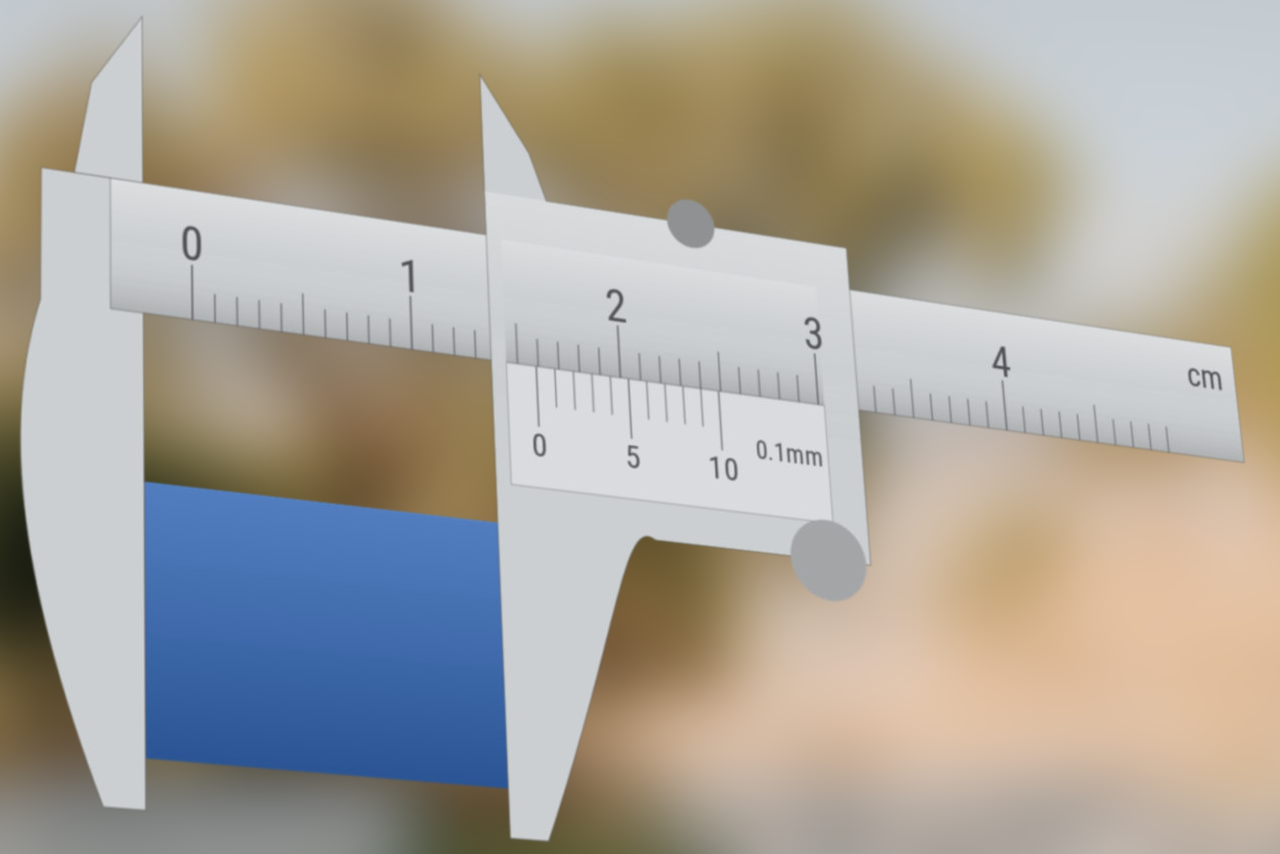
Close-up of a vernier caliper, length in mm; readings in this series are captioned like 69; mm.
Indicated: 15.9; mm
